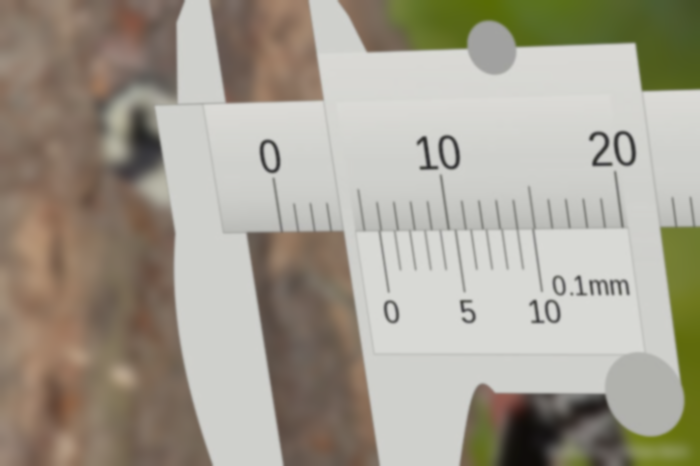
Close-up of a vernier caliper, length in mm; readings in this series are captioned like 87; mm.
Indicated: 5.9; mm
